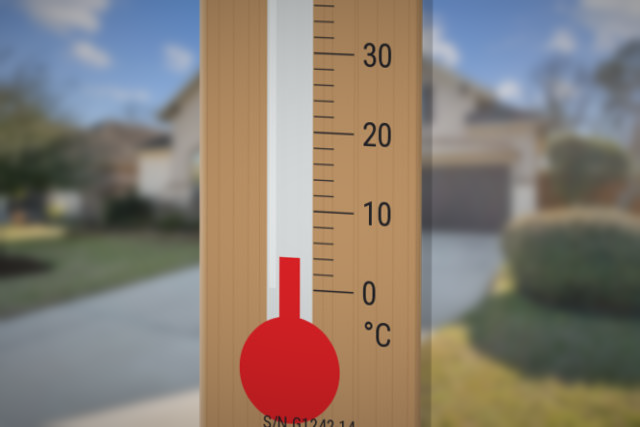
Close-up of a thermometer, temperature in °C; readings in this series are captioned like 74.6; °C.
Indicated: 4; °C
